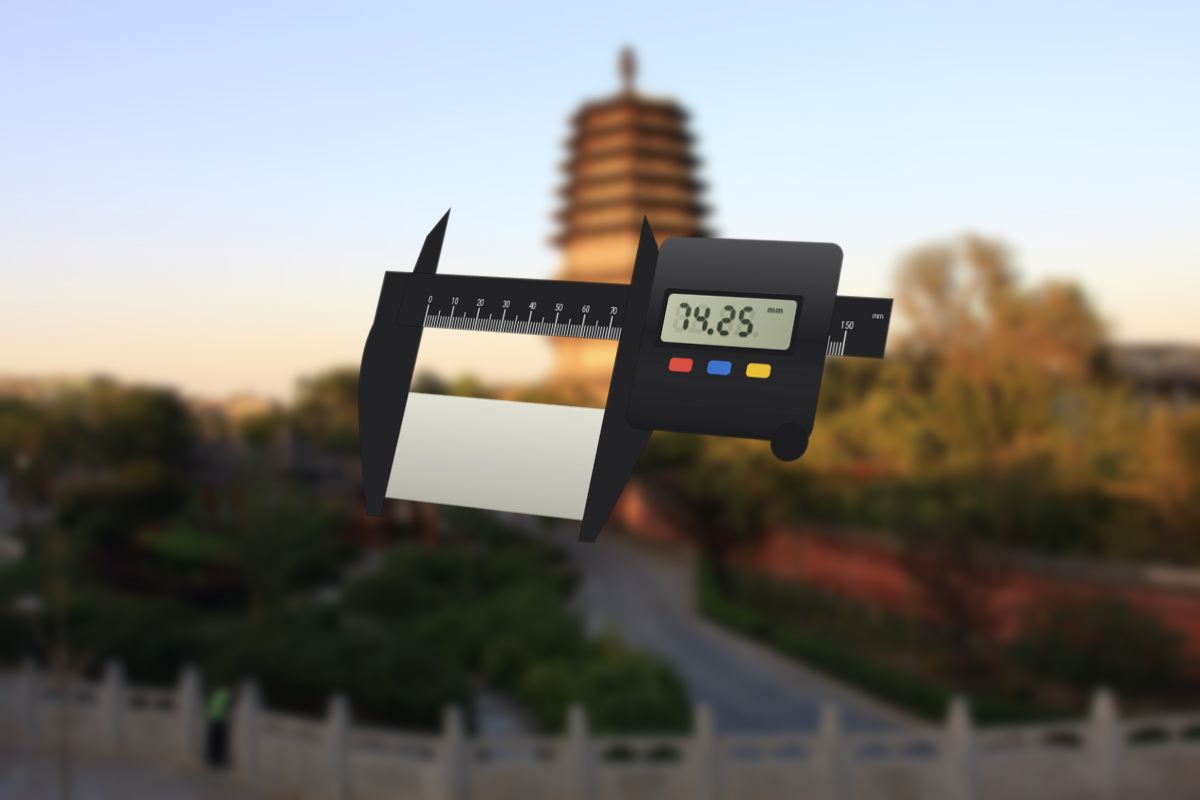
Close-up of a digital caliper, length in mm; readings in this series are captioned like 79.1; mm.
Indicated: 74.25; mm
